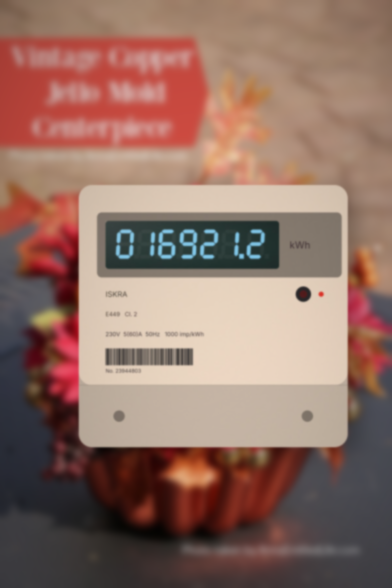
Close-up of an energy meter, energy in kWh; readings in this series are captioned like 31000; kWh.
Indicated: 16921.2; kWh
